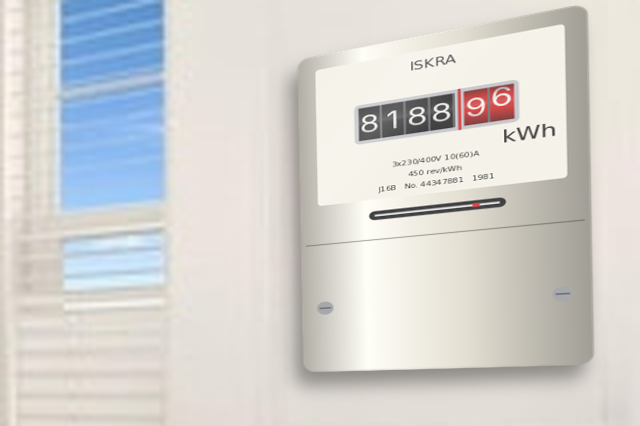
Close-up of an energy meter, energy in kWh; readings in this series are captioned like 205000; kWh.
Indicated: 8188.96; kWh
